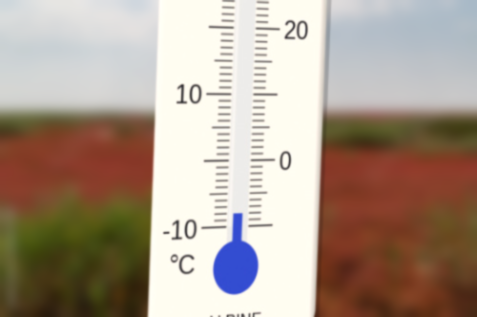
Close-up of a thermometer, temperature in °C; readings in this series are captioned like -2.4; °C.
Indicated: -8; °C
